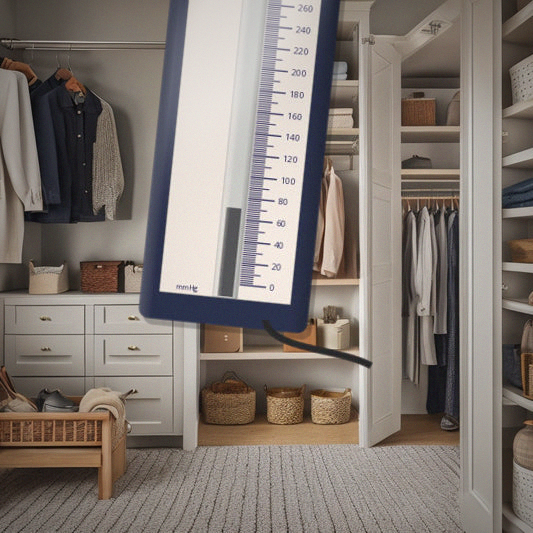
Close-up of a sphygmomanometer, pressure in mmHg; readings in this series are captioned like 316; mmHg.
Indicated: 70; mmHg
